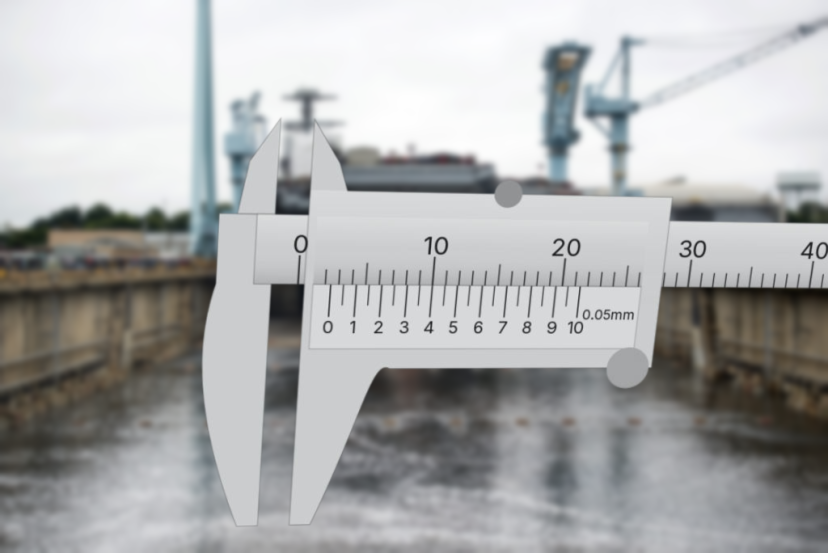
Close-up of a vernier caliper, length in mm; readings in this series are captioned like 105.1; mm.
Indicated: 2.4; mm
